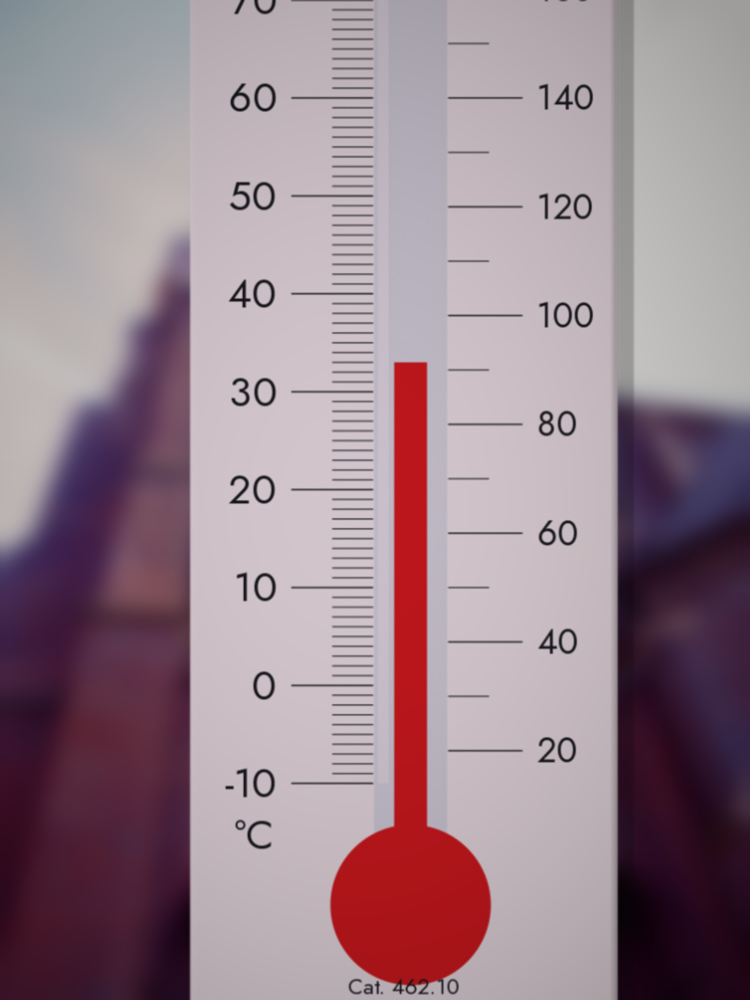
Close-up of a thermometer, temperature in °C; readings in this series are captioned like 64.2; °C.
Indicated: 33; °C
